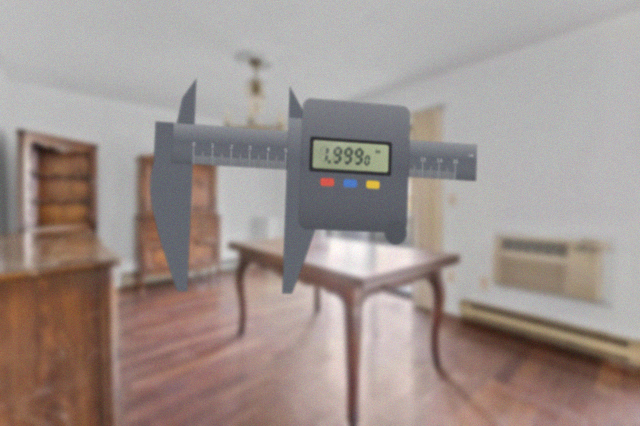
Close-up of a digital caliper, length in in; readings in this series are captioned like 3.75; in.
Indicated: 1.9990; in
